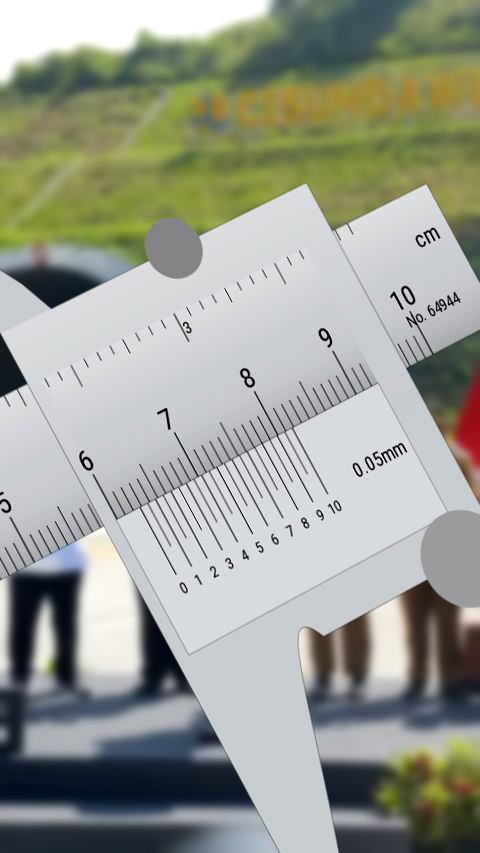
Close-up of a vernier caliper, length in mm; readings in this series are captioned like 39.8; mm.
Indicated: 62.8; mm
